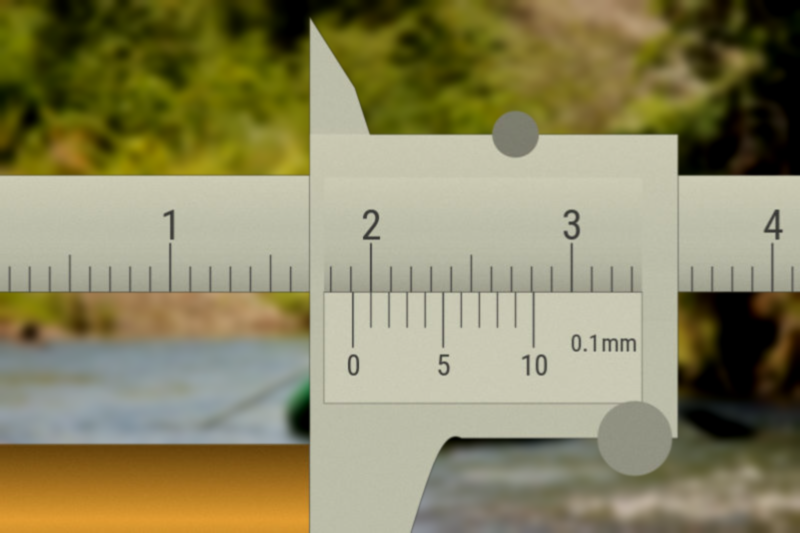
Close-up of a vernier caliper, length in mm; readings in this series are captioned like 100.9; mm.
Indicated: 19.1; mm
